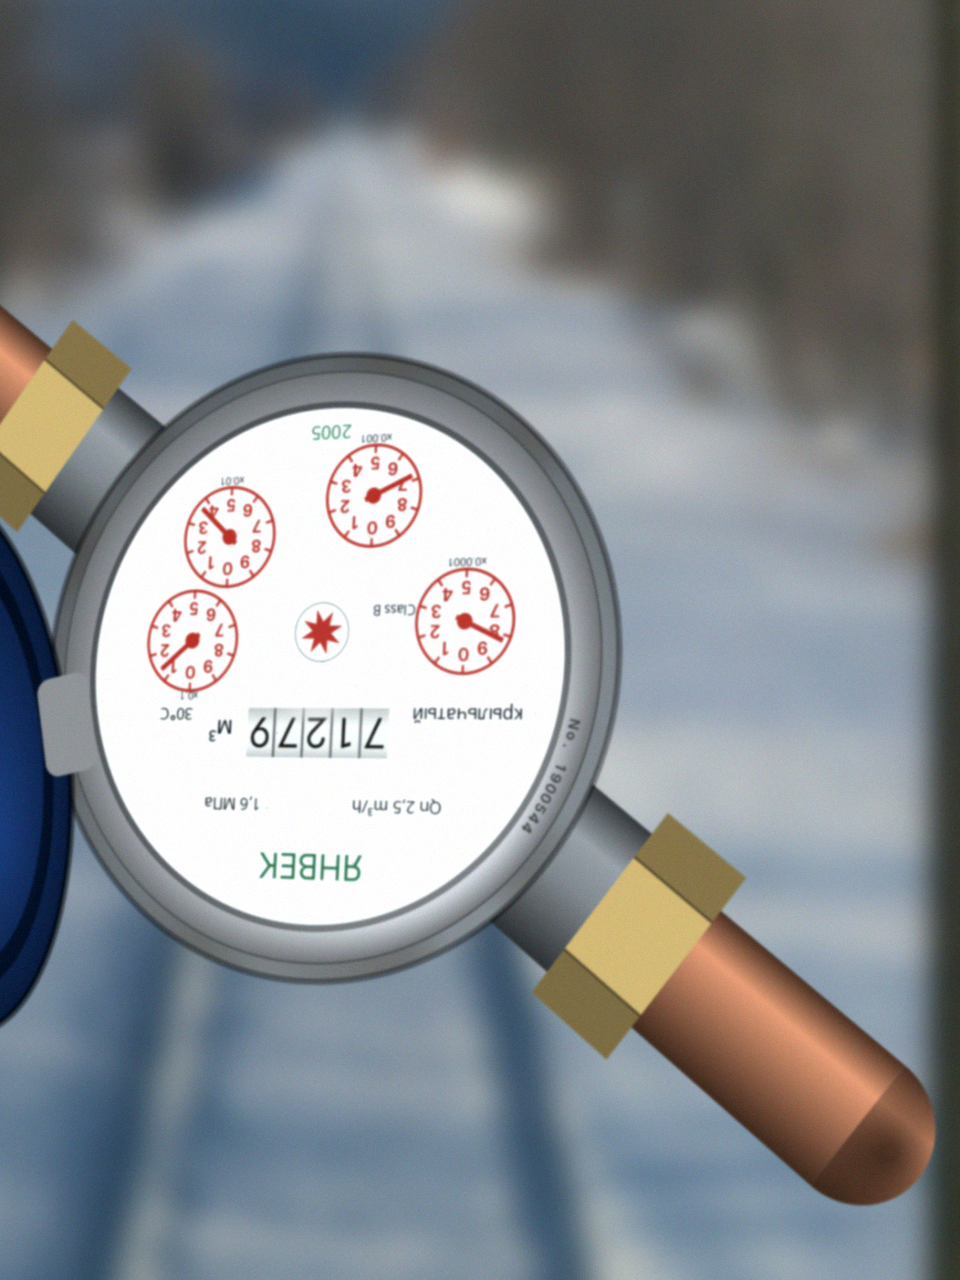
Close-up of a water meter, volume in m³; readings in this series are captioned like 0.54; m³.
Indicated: 71279.1368; m³
